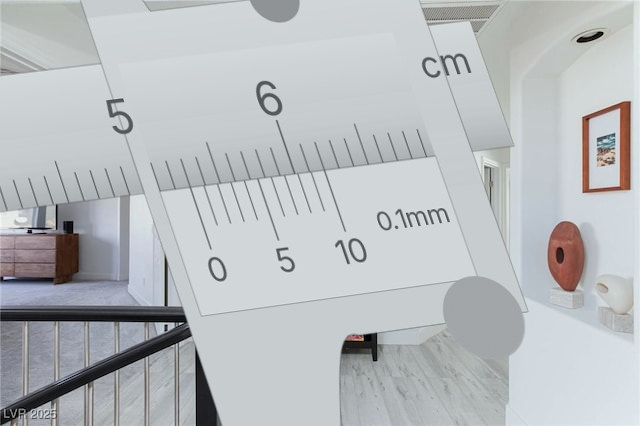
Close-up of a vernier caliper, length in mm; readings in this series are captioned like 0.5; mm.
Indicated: 53.0; mm
